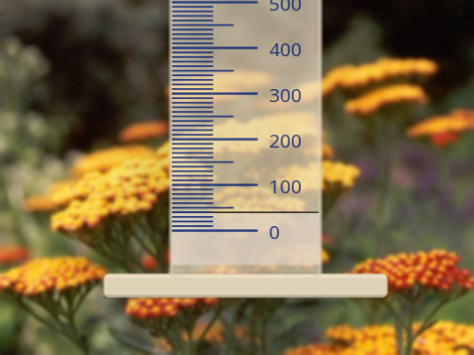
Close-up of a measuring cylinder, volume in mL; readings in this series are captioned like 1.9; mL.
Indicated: 40; mL
